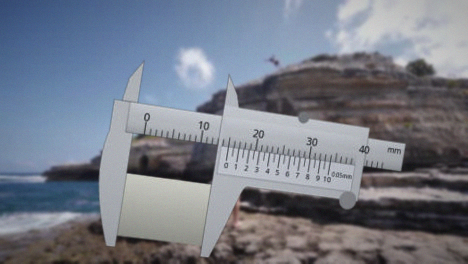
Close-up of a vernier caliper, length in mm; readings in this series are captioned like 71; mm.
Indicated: 15.0; mm
